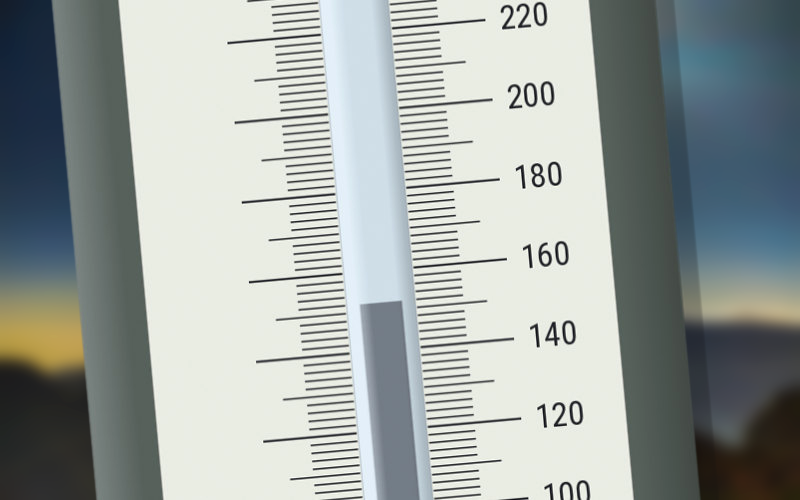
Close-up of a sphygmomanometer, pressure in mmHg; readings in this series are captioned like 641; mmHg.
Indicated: 152; mmHg
